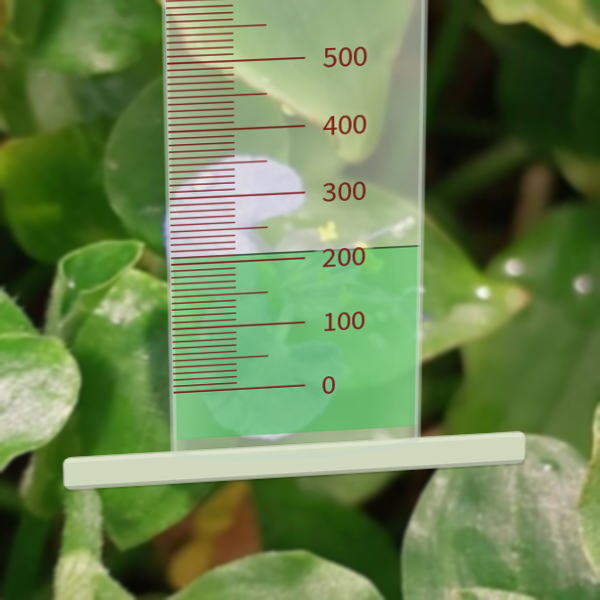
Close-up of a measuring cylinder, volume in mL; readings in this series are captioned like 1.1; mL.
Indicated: 210; mL
